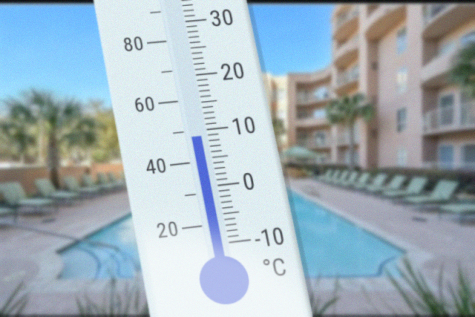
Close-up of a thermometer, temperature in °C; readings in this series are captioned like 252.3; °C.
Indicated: 9; °C
